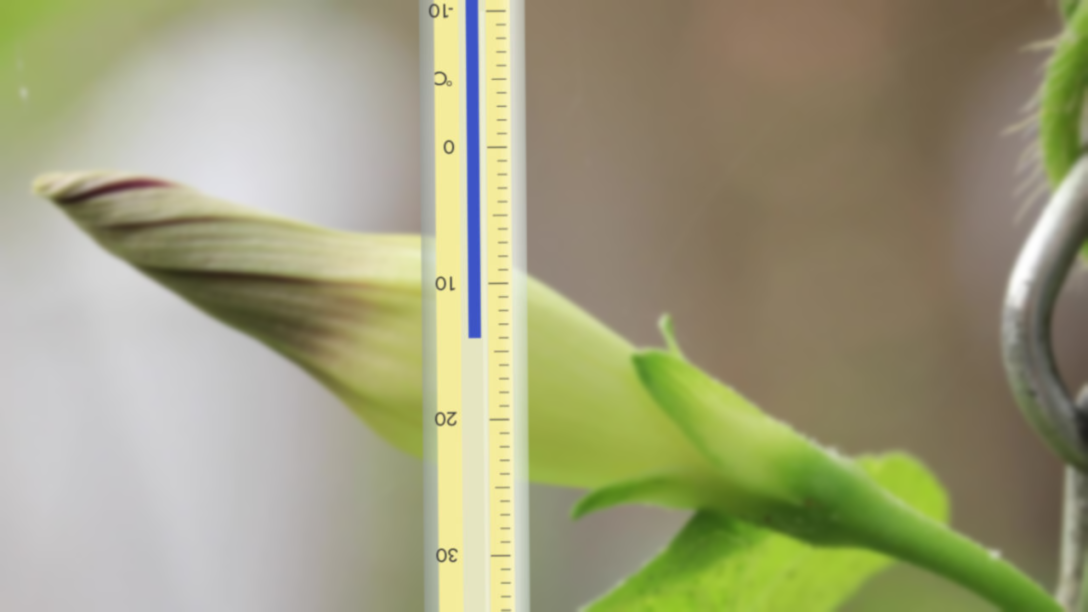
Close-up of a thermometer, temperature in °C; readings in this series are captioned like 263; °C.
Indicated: 14; °C
